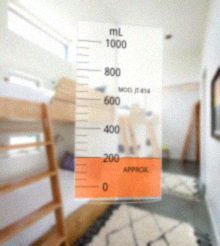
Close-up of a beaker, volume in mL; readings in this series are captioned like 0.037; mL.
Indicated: 200; mL
